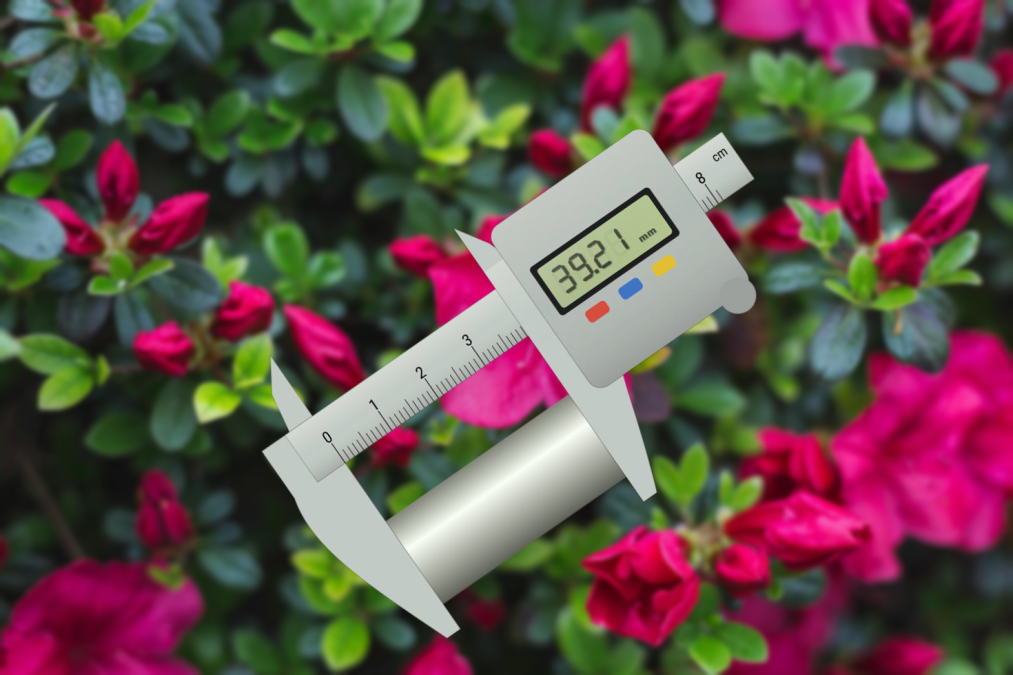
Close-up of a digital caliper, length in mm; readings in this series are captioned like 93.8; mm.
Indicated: 39.21; mm
